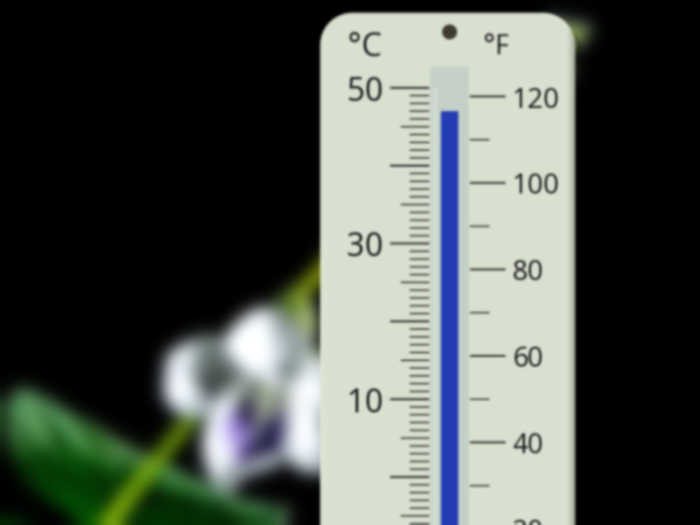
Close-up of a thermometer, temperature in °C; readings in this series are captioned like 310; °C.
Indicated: 47; °C
